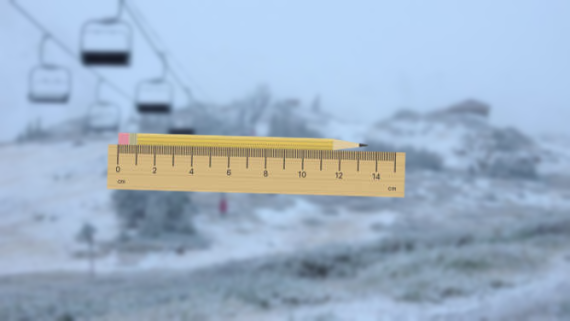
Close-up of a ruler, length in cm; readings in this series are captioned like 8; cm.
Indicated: 13.5; cm
